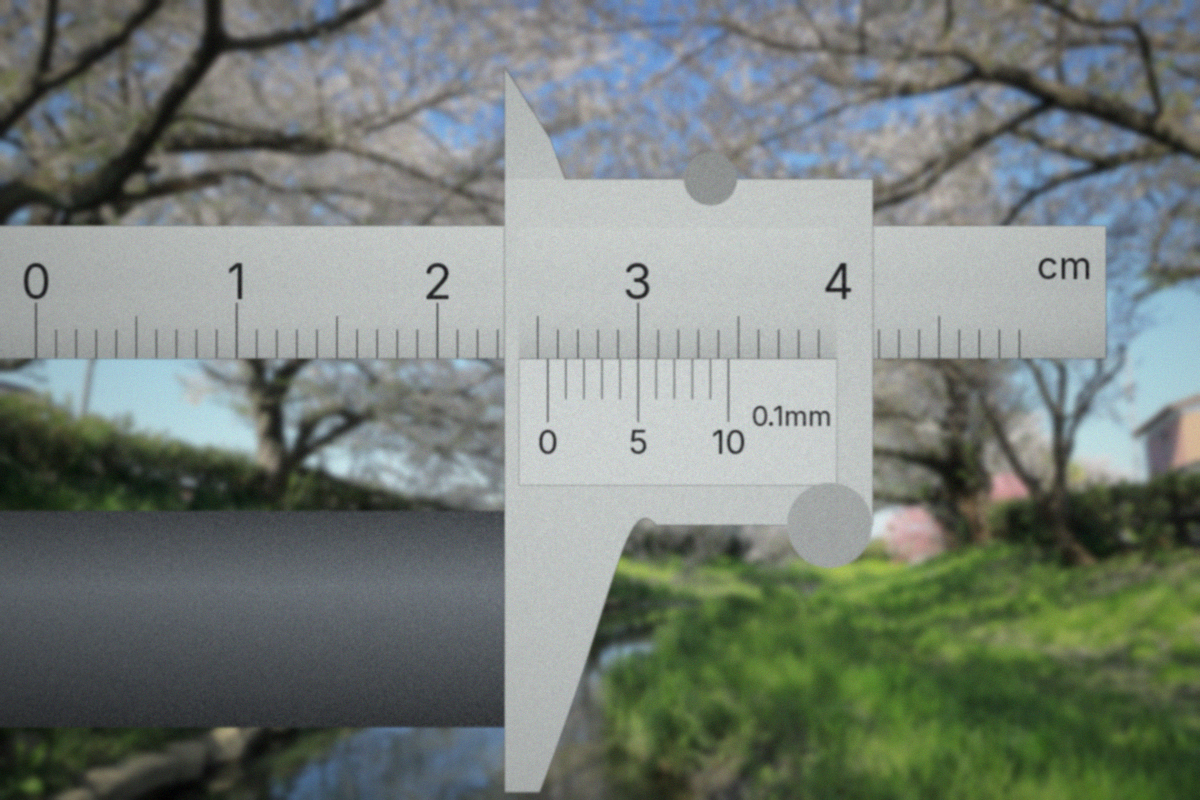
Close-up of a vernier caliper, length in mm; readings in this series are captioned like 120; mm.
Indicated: 25.5; mm
